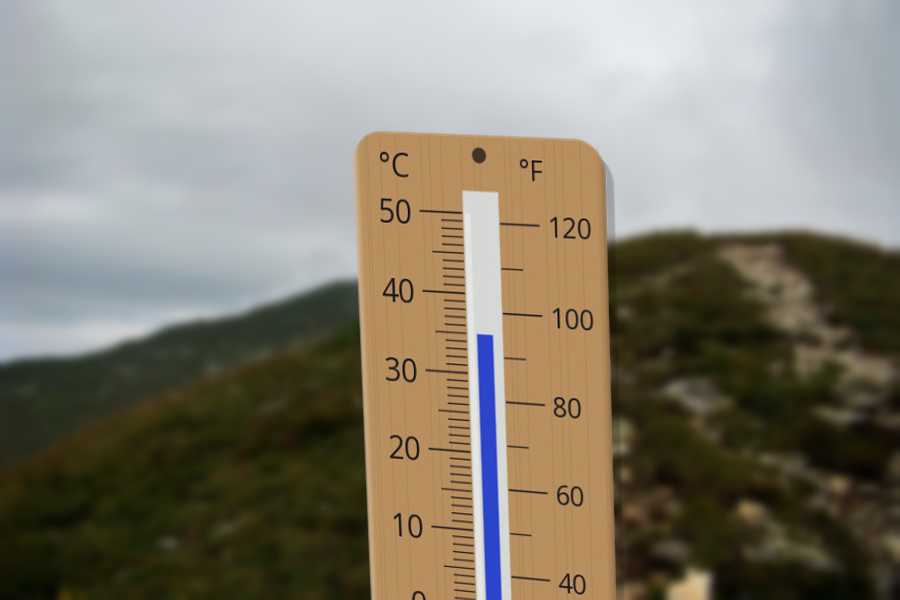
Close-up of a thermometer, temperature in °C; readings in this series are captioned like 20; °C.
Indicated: 35; °C
